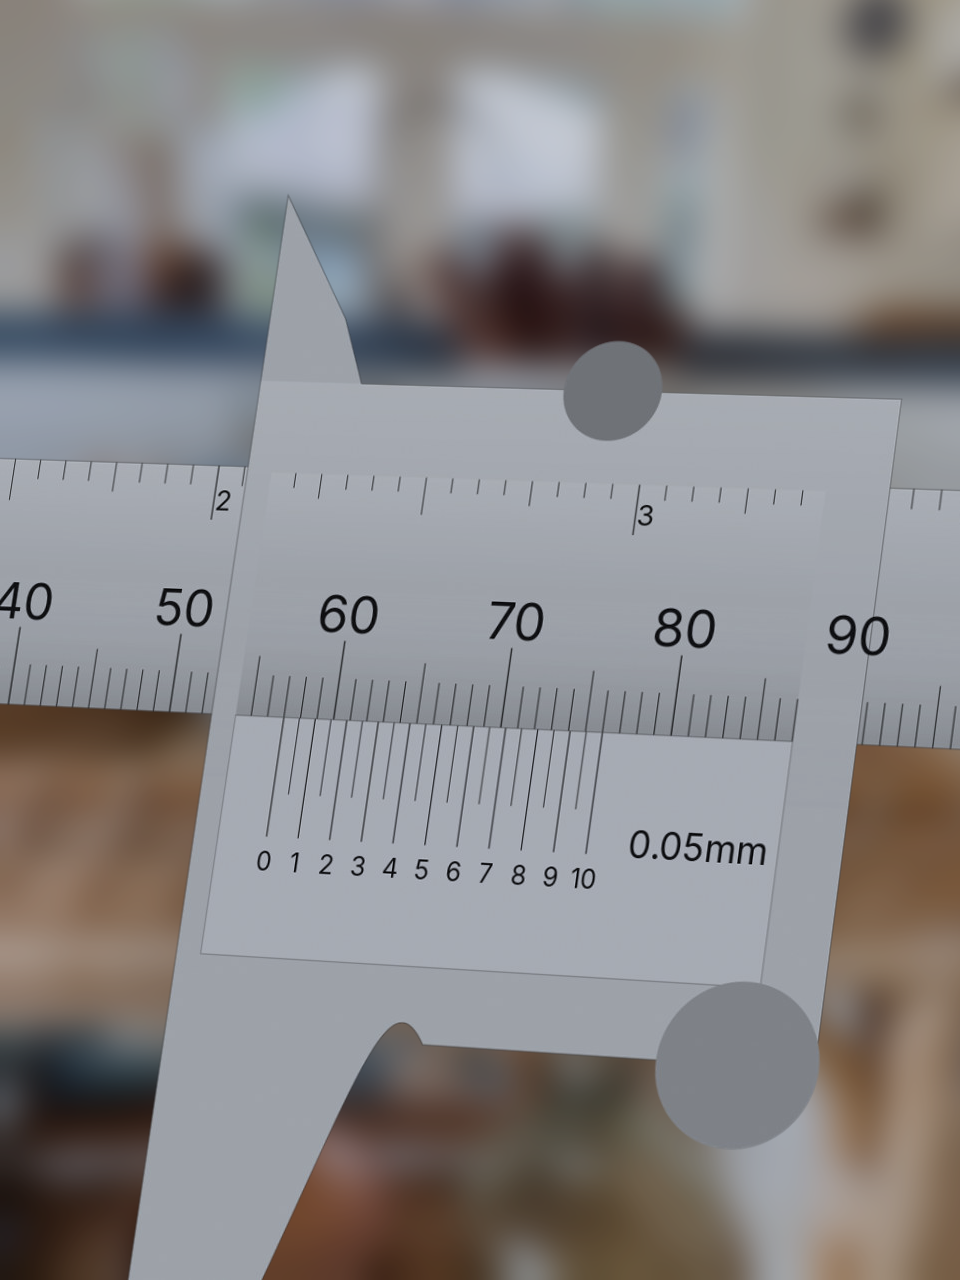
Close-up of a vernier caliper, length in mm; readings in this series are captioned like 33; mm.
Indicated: 57.0; mm
